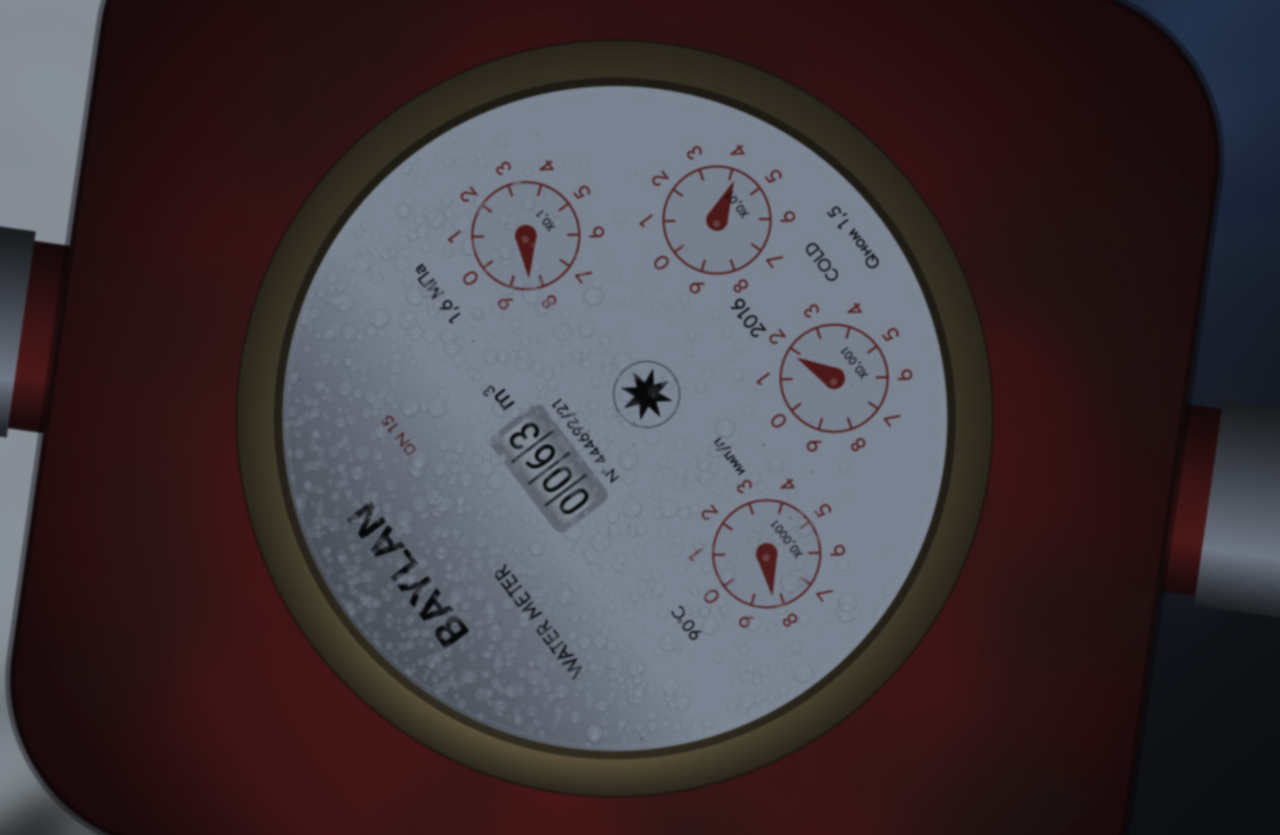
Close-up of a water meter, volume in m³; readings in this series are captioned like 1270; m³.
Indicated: 63.8418; m³
